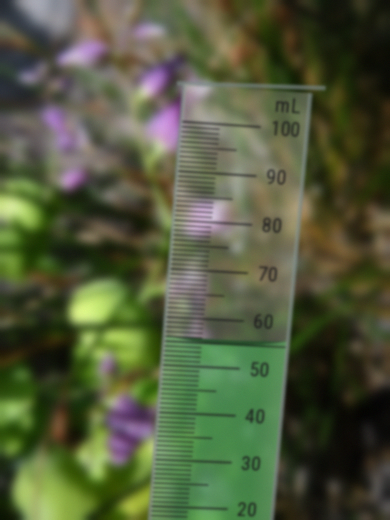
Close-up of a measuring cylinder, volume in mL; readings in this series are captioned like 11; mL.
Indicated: 55; mL
